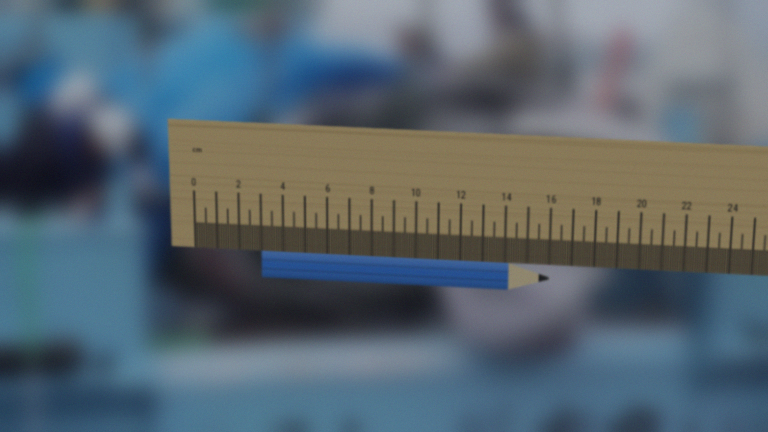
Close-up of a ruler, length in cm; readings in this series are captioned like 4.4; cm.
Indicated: 13; cm
